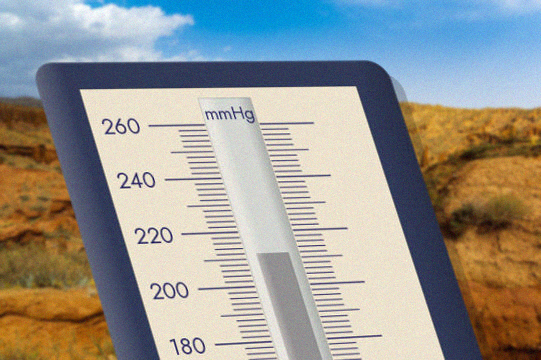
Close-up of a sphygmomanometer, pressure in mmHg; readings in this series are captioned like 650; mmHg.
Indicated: 212; mmHg
